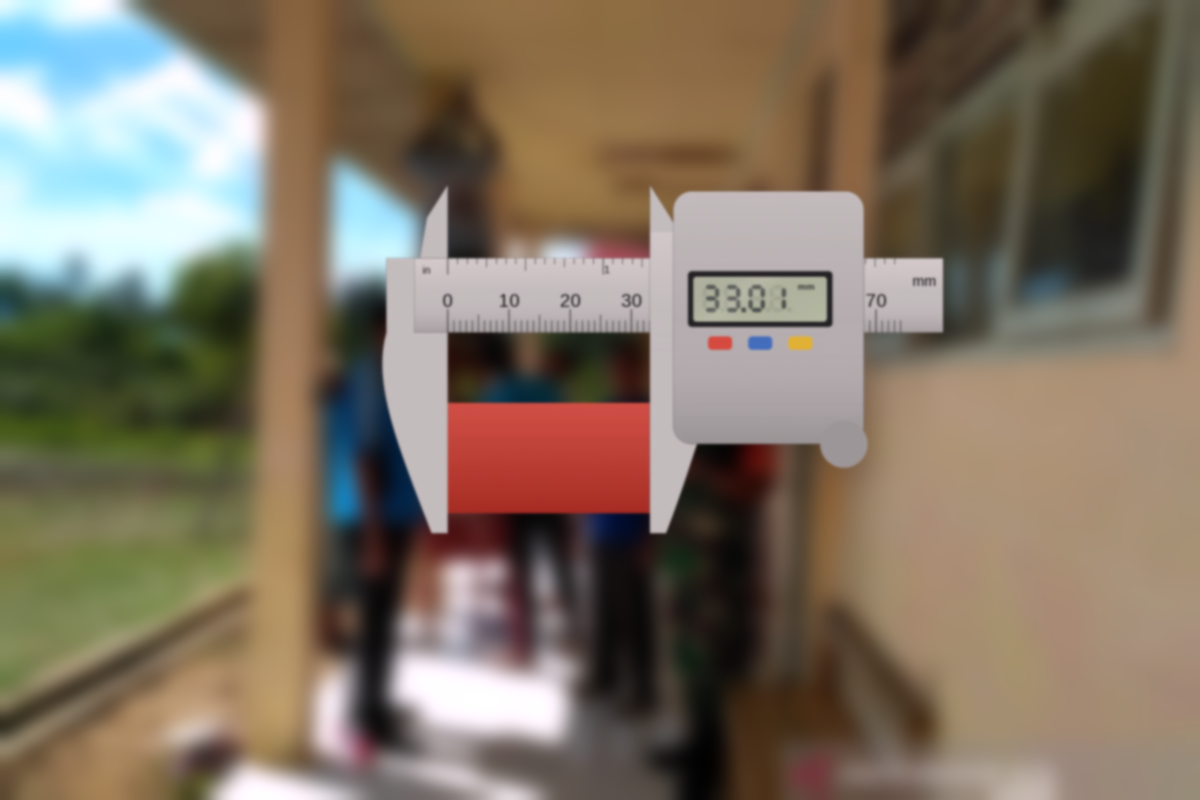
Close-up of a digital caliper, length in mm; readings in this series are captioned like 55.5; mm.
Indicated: 33.01; mm
